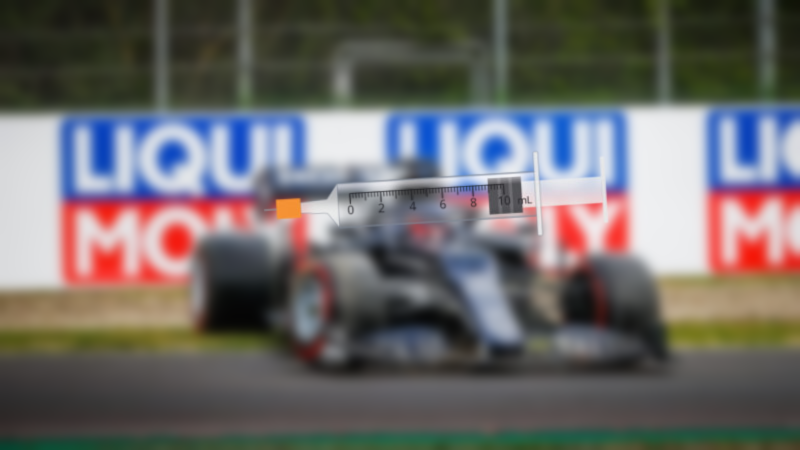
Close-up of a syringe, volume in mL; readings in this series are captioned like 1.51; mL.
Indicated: 9; mL
